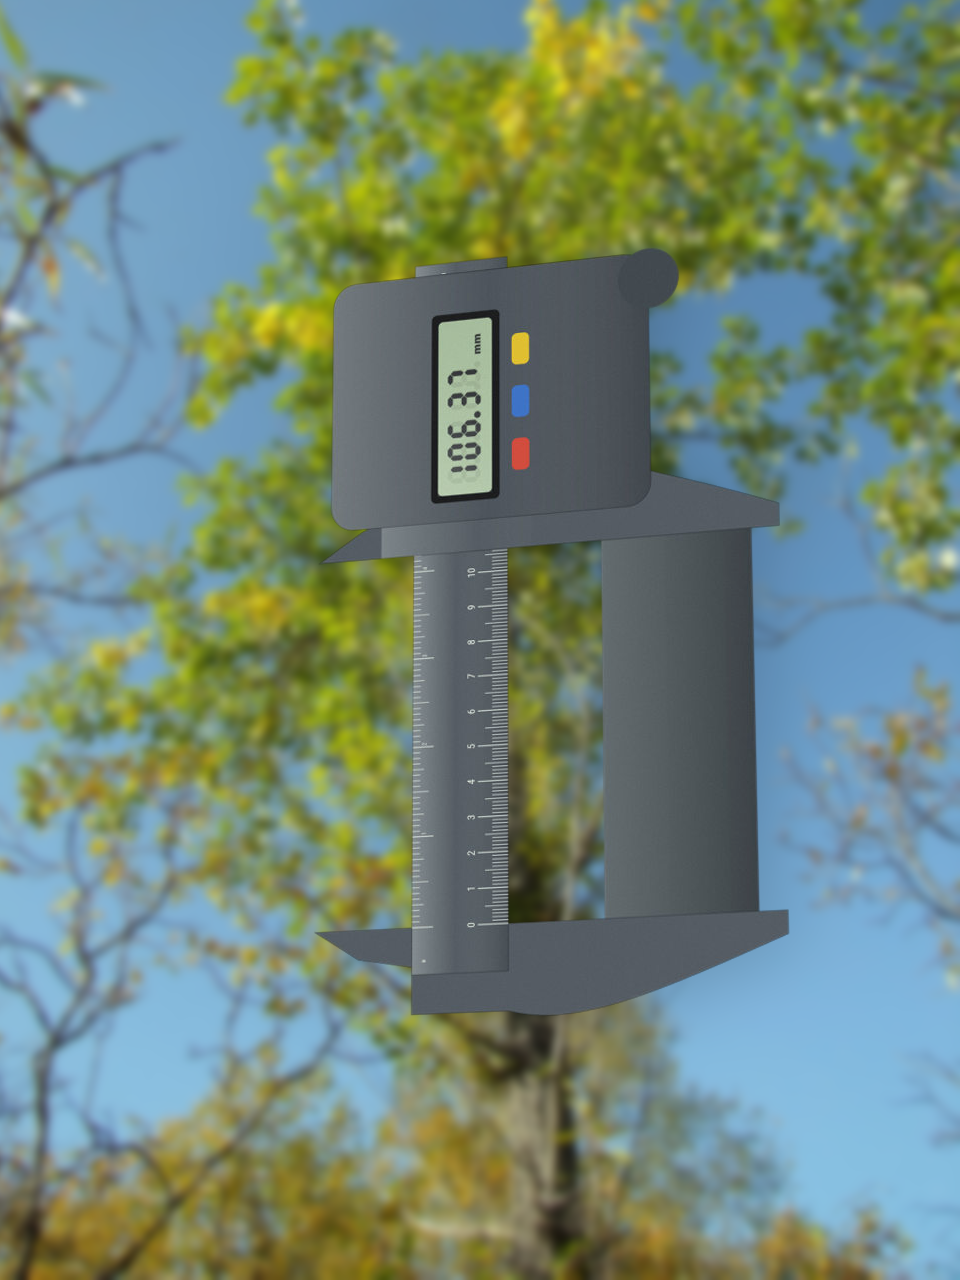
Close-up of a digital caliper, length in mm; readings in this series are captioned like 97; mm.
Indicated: 106.37; mm
